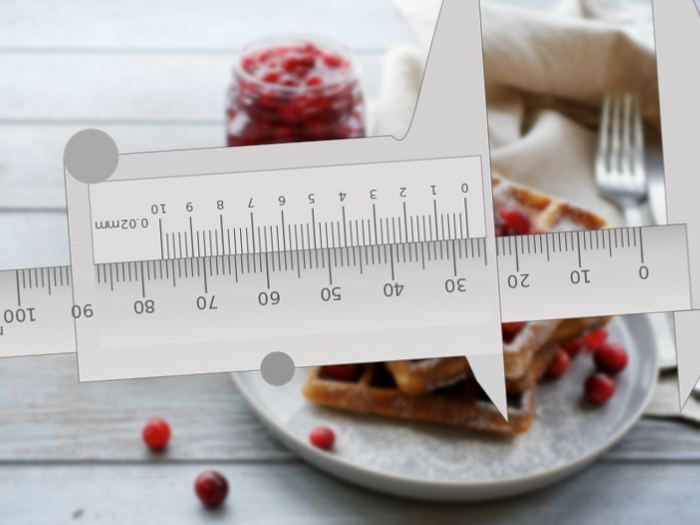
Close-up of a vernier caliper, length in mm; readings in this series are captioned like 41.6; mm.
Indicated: 27.6; mm
